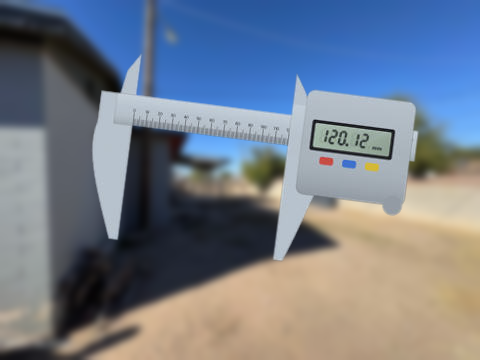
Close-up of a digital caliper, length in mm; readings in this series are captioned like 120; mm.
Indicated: 120.12; mm
